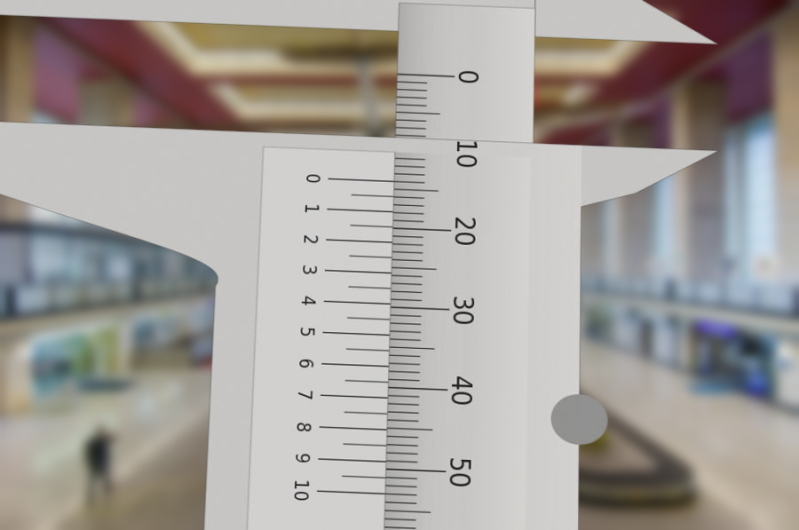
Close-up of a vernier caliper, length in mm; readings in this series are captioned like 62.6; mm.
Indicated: 14.0; mm
